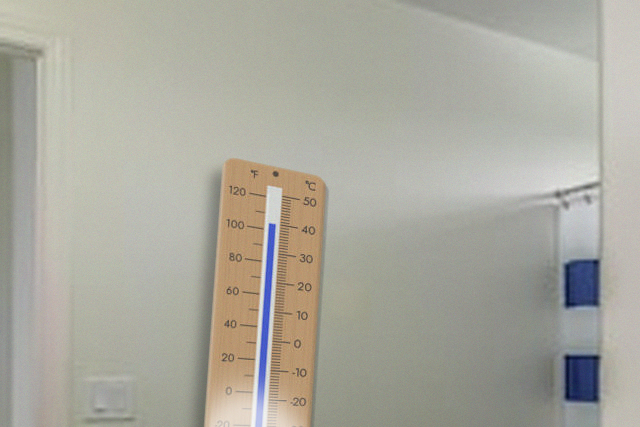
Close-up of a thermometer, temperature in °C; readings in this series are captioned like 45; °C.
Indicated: 40; °C
